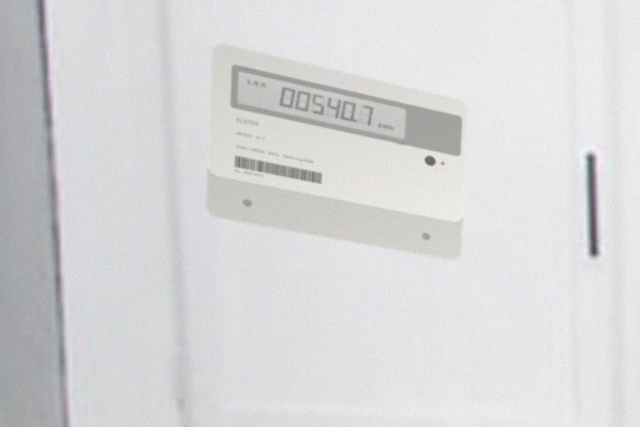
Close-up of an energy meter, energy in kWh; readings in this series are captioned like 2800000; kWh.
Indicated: 540.7; kWh
